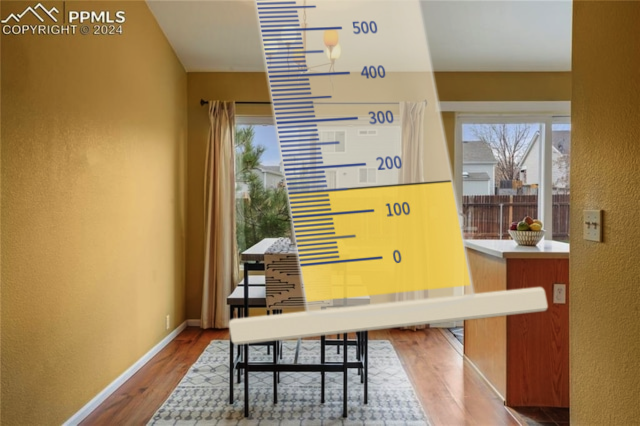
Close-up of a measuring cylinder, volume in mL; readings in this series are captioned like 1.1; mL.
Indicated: 150; mL
